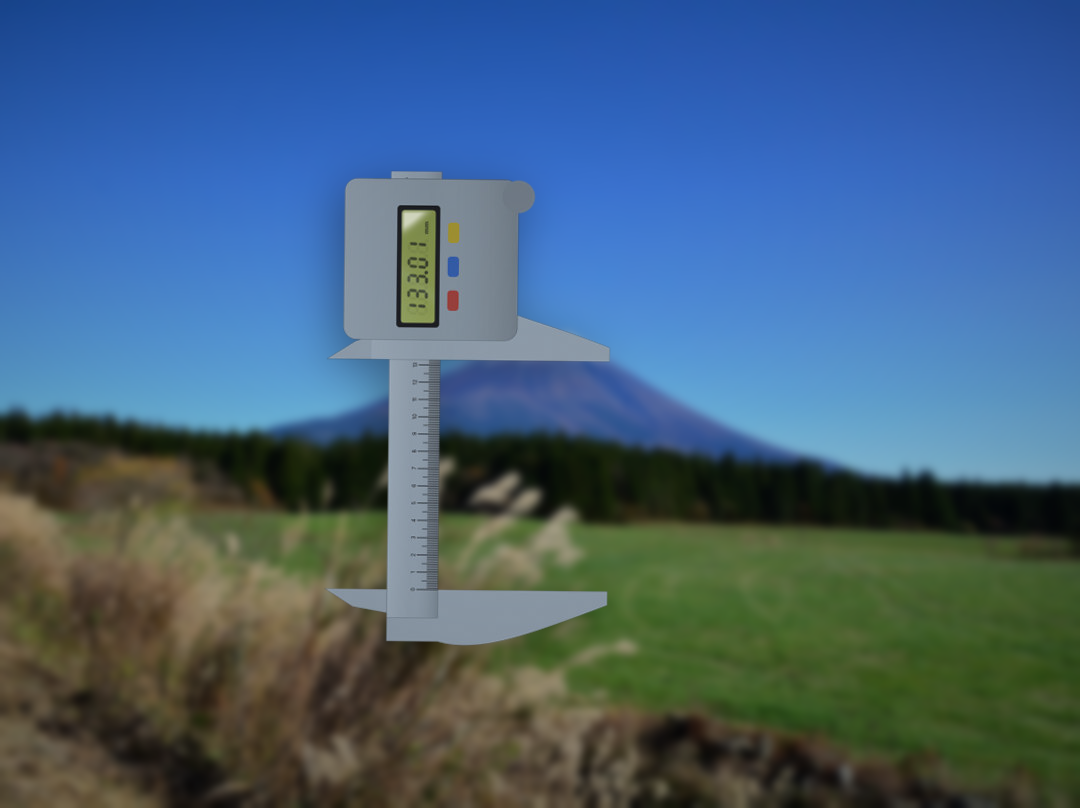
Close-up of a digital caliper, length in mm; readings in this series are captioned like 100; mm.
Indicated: 133.01; mm
